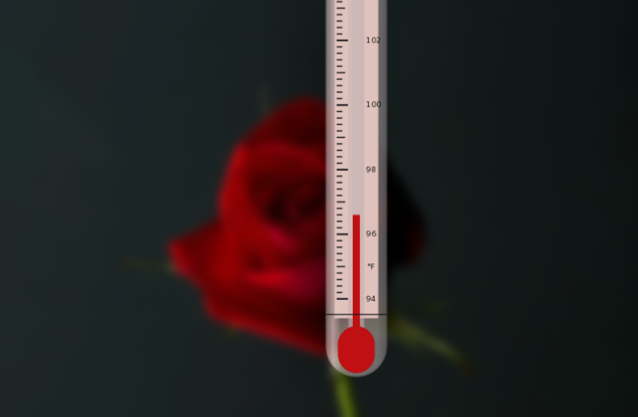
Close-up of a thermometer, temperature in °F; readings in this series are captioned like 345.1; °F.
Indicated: 96.6; °F
